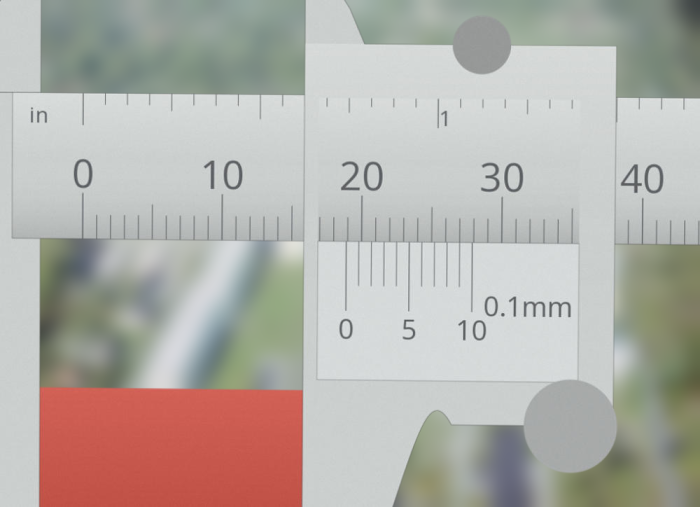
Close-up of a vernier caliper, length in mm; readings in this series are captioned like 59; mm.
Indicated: 18.9; mm
